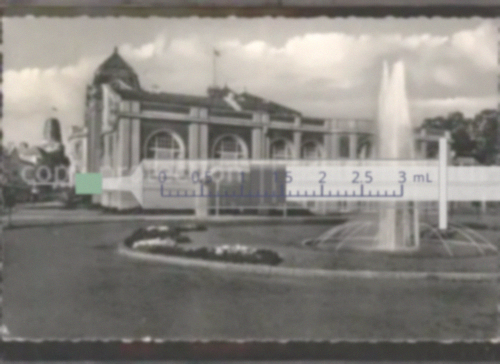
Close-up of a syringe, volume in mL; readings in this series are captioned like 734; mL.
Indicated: 1.1; mL
